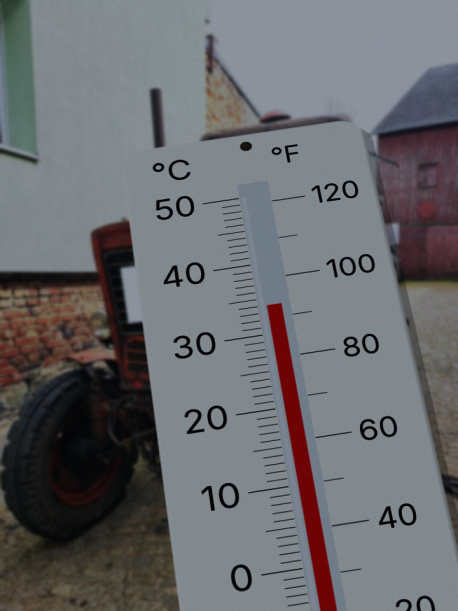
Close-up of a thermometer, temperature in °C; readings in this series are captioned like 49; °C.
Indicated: 34; °C
